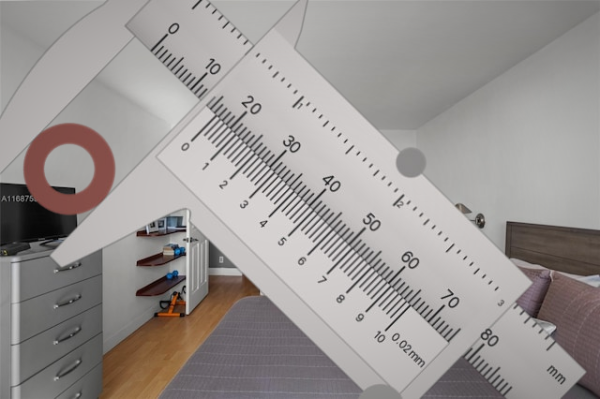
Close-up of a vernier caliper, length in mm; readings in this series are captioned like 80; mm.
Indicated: 16.6; mm
